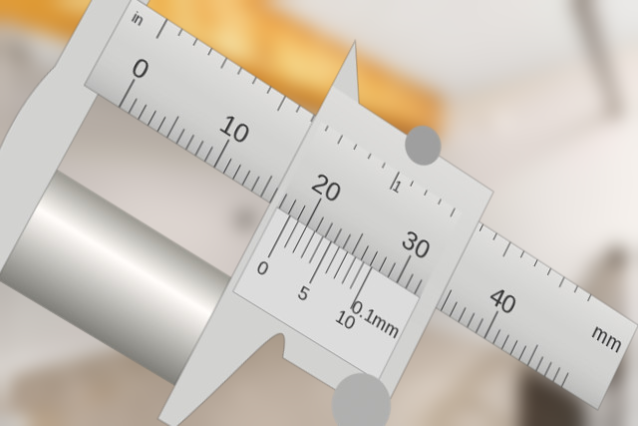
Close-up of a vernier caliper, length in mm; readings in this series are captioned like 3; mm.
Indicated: 18.2; mm
